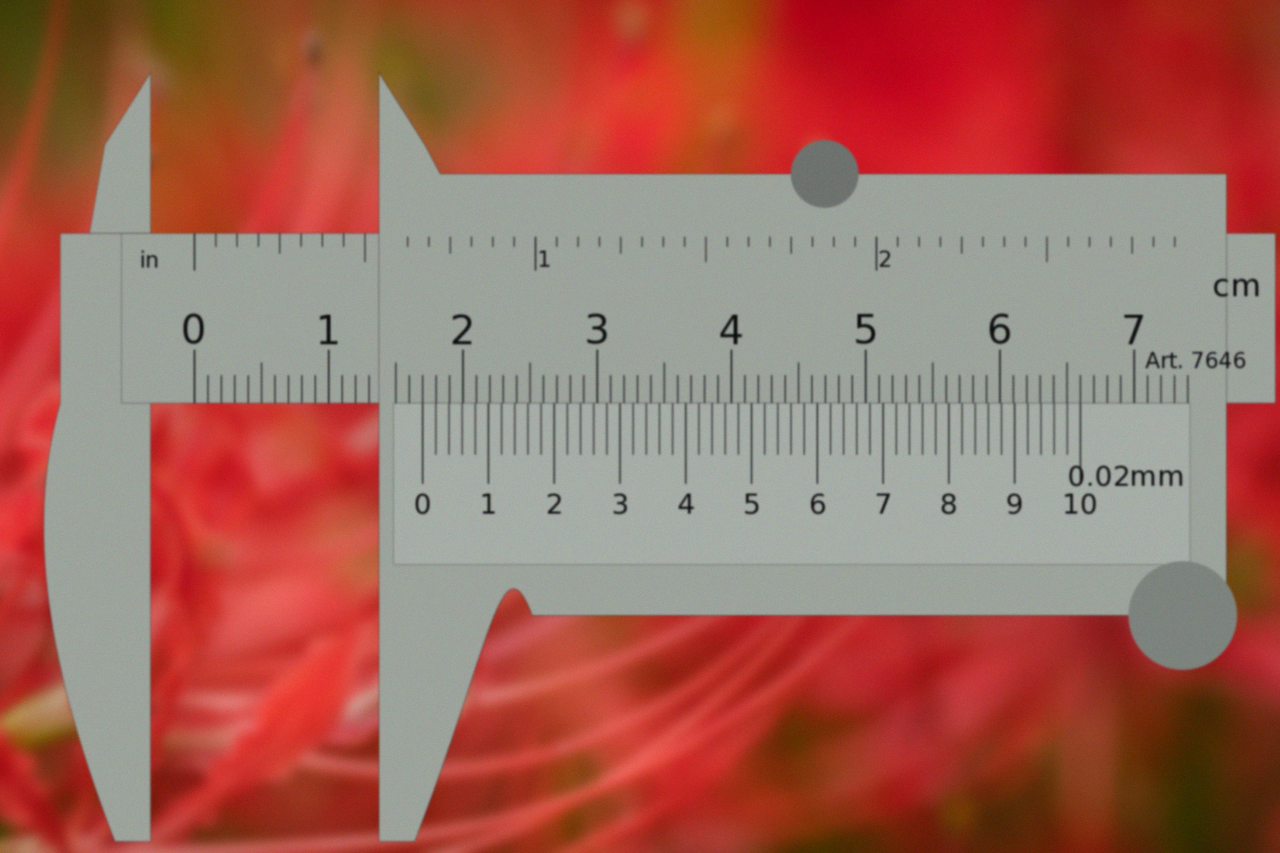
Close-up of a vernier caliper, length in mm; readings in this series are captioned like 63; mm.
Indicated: 17.0; mm
